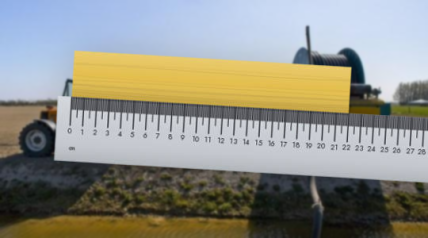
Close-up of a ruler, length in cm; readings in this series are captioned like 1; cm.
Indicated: 22; cm
